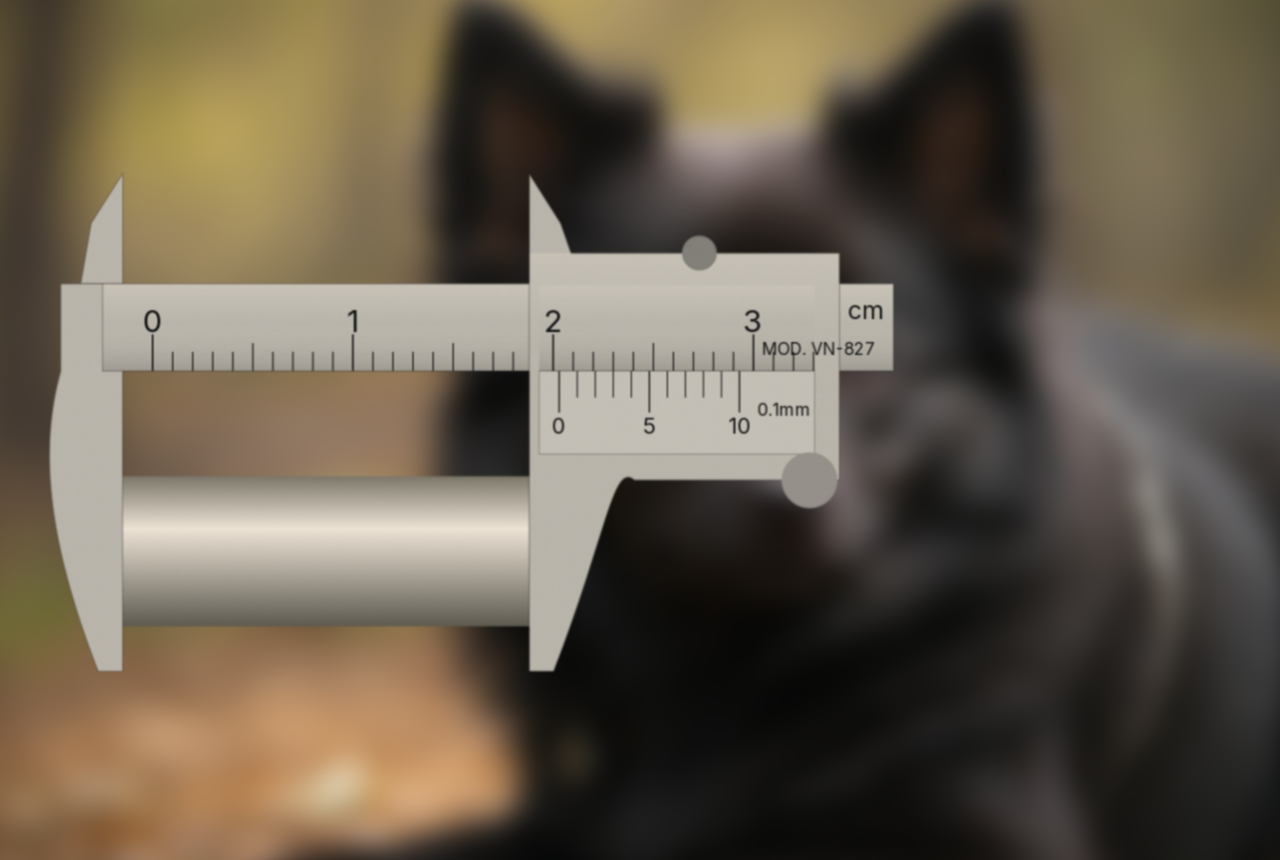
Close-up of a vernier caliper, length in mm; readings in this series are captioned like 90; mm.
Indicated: 20.3; mm
